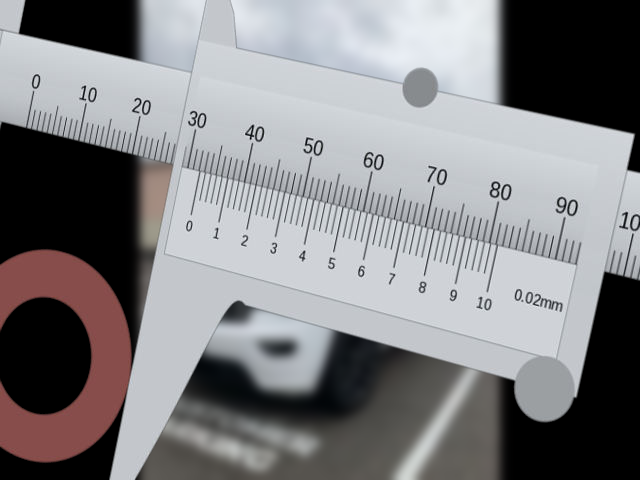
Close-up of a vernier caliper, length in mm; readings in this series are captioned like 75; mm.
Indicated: 32.2; mm
